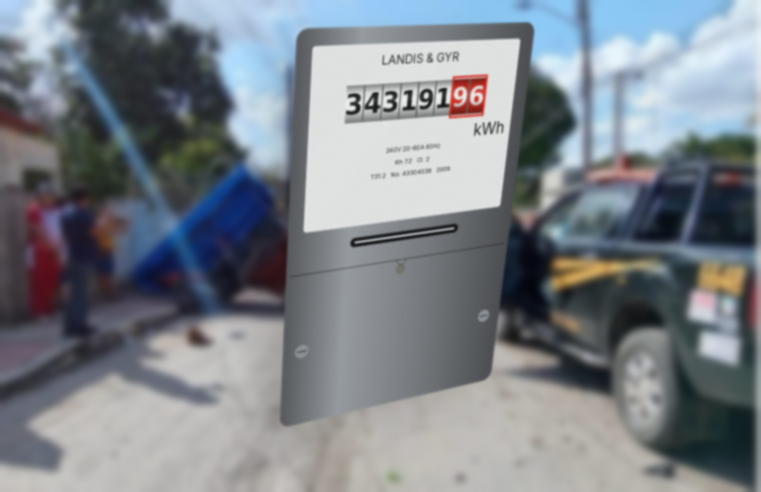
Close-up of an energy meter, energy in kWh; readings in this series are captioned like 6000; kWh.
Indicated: 343191.96; kWh
